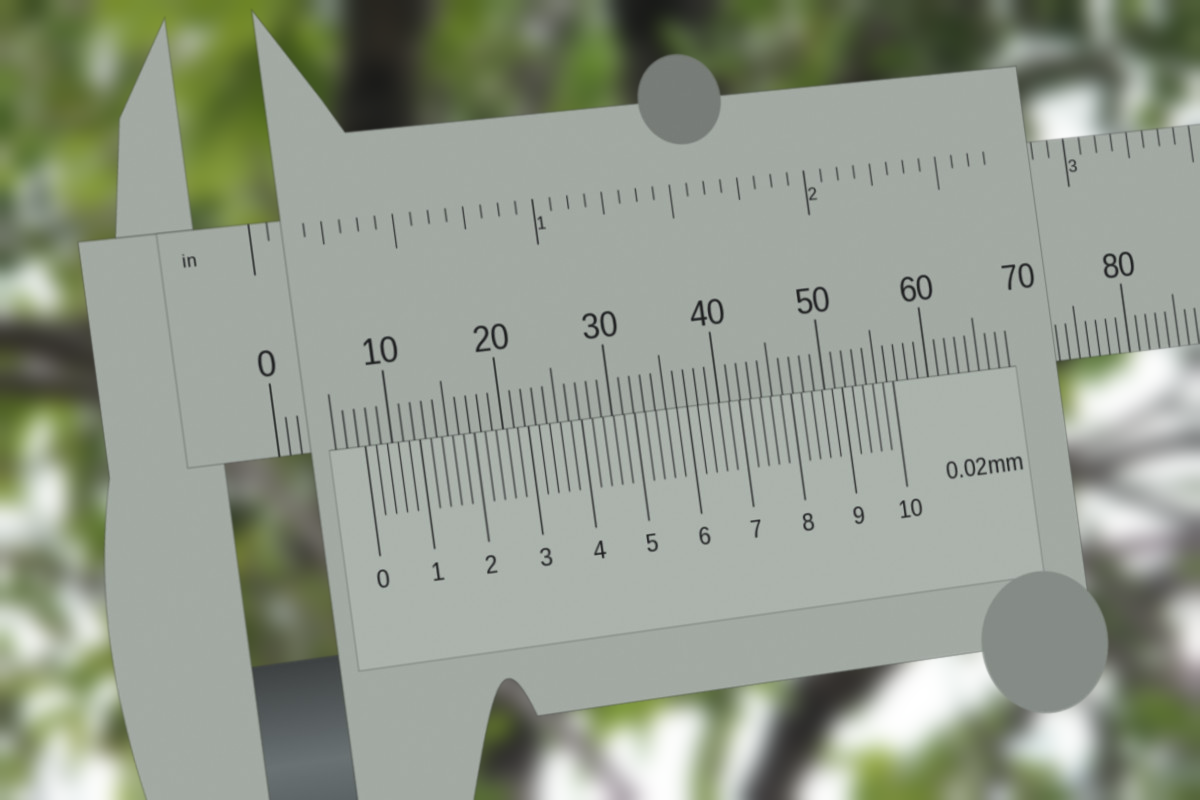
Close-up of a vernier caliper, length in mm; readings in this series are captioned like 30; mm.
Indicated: 7.6; mm
